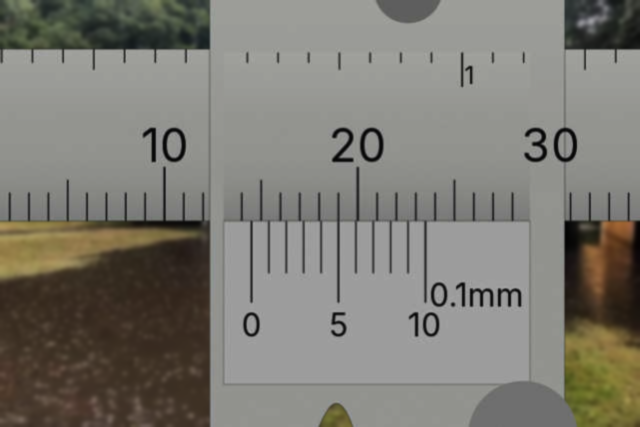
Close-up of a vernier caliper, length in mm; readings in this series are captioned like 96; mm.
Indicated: 14.5; mm
